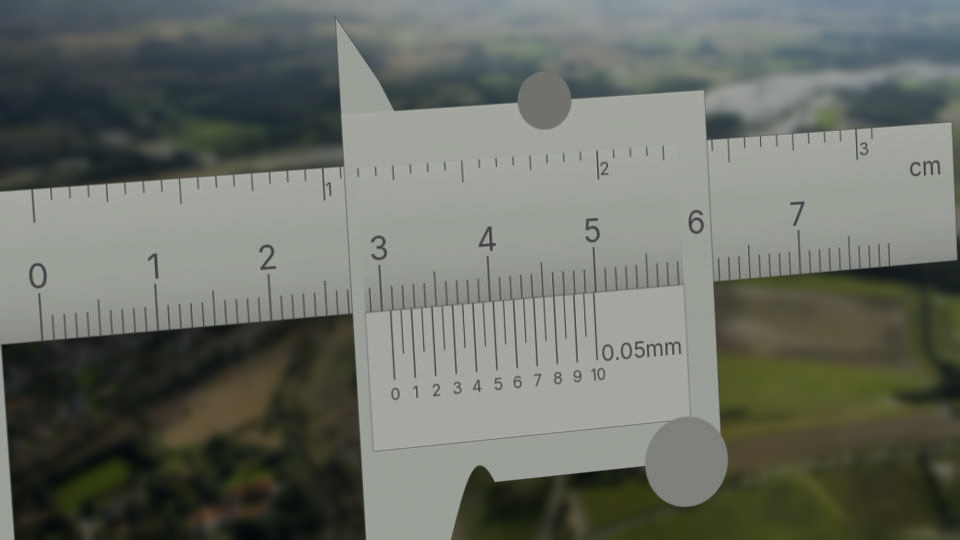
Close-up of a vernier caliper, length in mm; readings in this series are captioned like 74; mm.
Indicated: 30.8; mm
